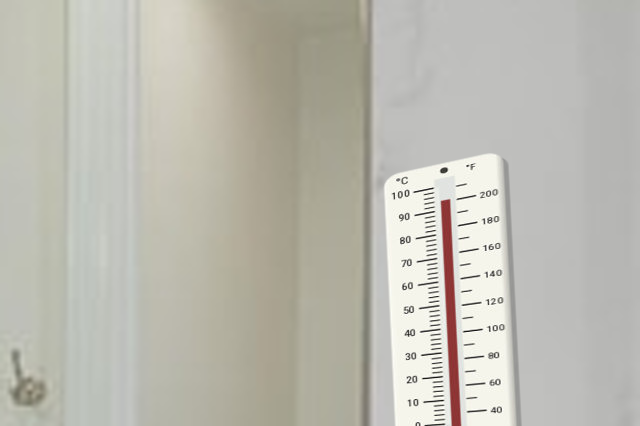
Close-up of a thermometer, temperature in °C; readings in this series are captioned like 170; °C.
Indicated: 94; °C
